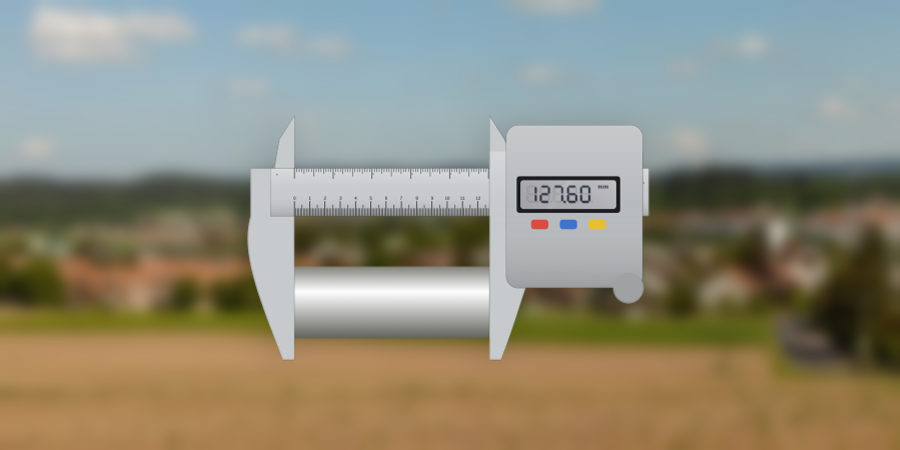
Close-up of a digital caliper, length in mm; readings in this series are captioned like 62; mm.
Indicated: 127.60; mm
